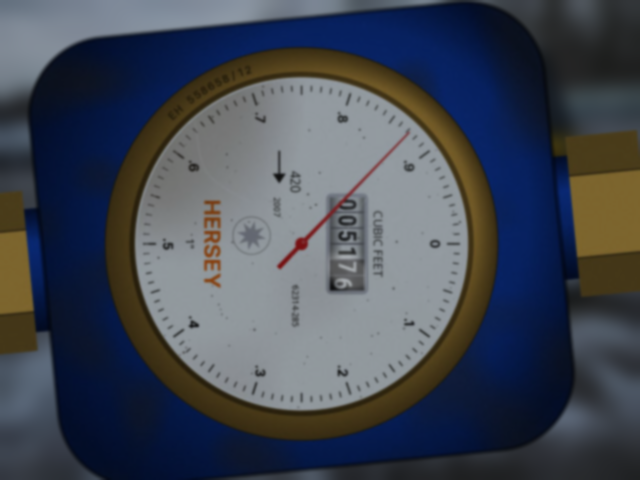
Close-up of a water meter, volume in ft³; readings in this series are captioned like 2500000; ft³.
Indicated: 5175.87; ft³
